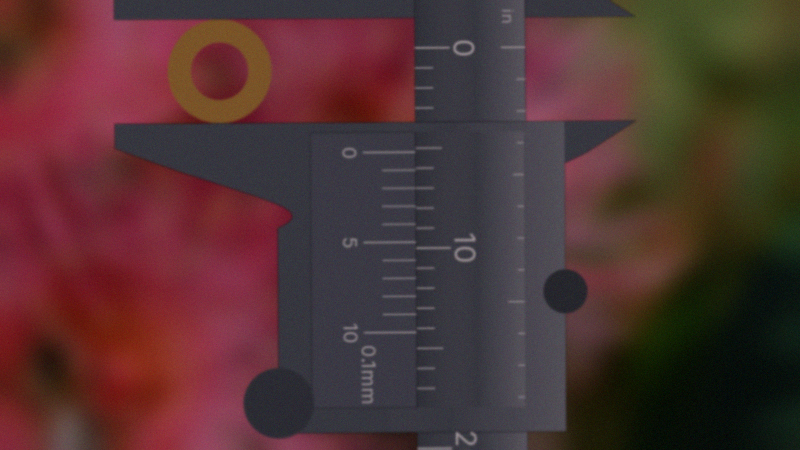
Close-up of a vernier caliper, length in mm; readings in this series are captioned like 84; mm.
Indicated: 5.2; mm
